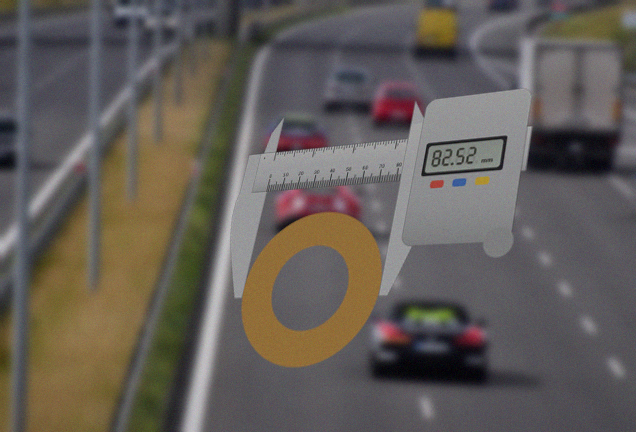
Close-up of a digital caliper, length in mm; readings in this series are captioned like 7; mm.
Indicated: 82.52; mm
